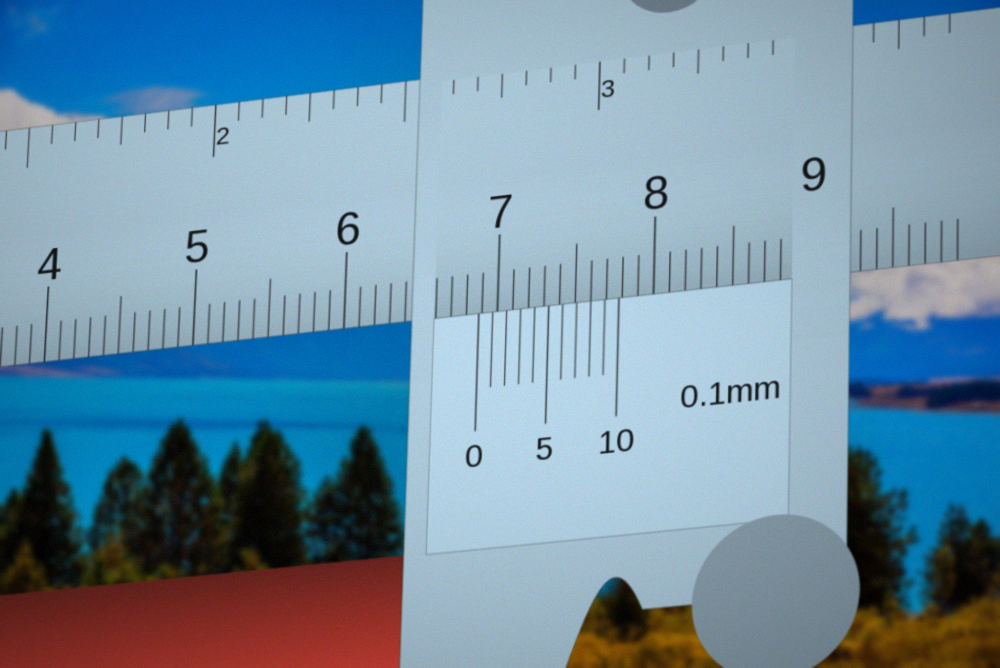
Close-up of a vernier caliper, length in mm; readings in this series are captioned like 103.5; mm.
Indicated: 68.8; mm
